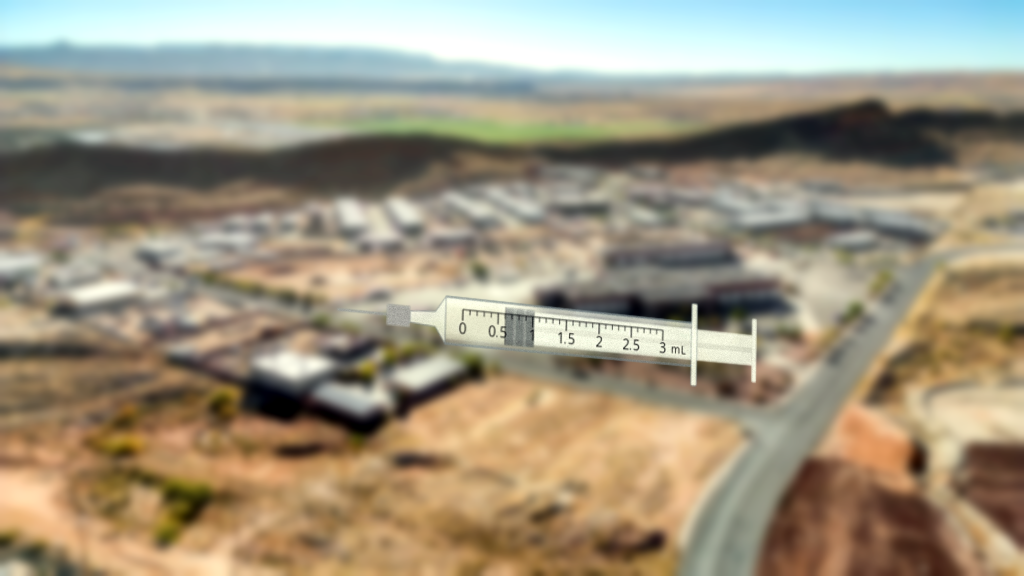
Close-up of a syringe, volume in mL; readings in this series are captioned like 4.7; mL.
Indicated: 0.6; mL
